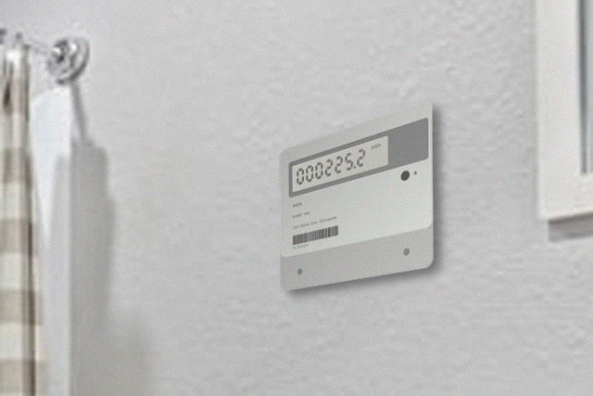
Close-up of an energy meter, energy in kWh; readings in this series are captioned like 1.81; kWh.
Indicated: 225.2; kWh
